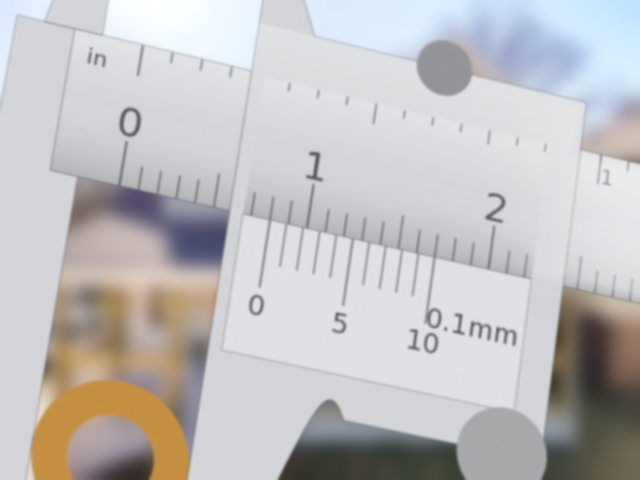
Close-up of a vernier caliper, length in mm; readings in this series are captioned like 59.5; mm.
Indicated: 8.0; mm
